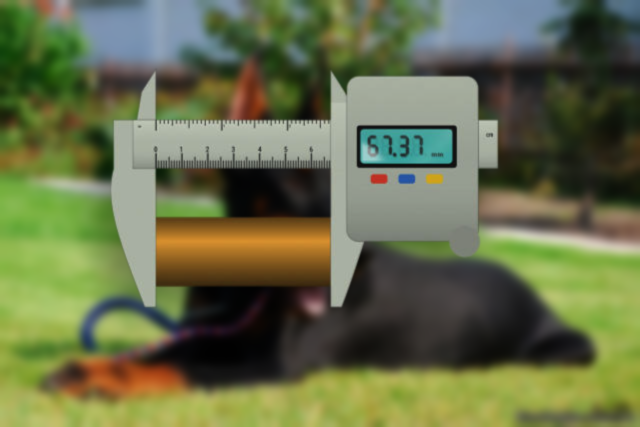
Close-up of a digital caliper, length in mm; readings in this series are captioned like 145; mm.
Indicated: 67.37; mm
